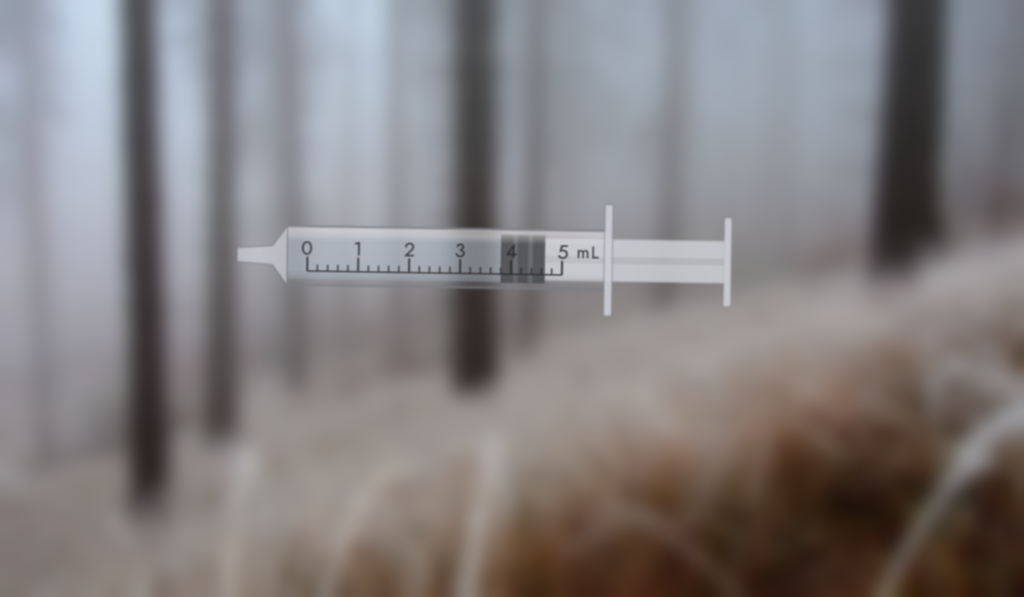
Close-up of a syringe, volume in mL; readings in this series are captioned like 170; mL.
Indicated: 3.8; mL
